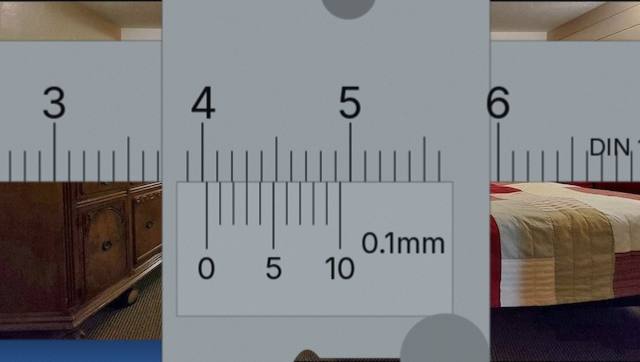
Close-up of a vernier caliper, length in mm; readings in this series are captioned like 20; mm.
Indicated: 40.3; mm
